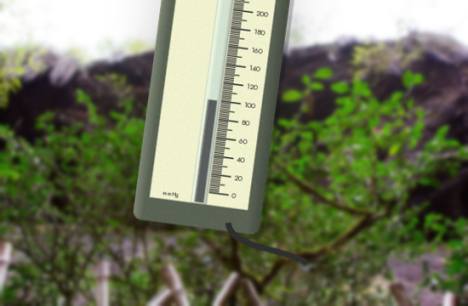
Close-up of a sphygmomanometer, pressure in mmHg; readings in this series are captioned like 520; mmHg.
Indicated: 100; mmHg
